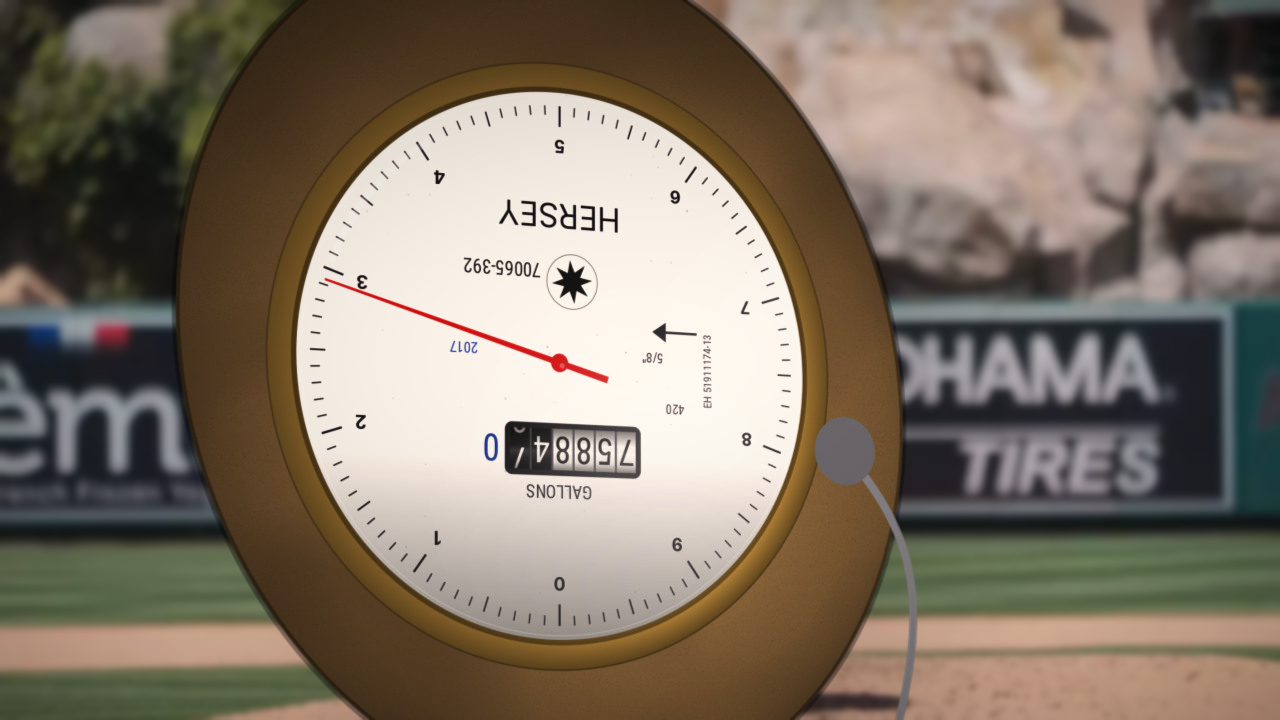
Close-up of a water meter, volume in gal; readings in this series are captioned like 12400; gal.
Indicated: 7588472.9; gal
